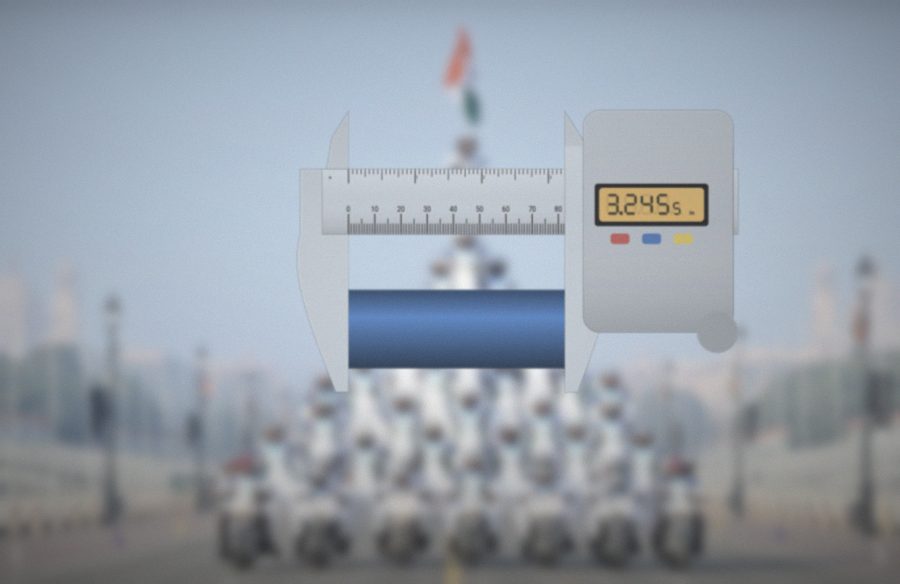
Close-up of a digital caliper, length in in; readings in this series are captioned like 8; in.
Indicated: 3.2455; in
